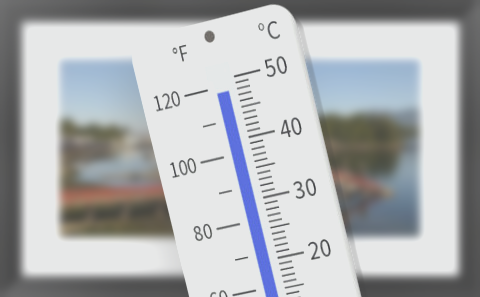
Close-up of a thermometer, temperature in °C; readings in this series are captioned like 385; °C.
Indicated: 48; °C
